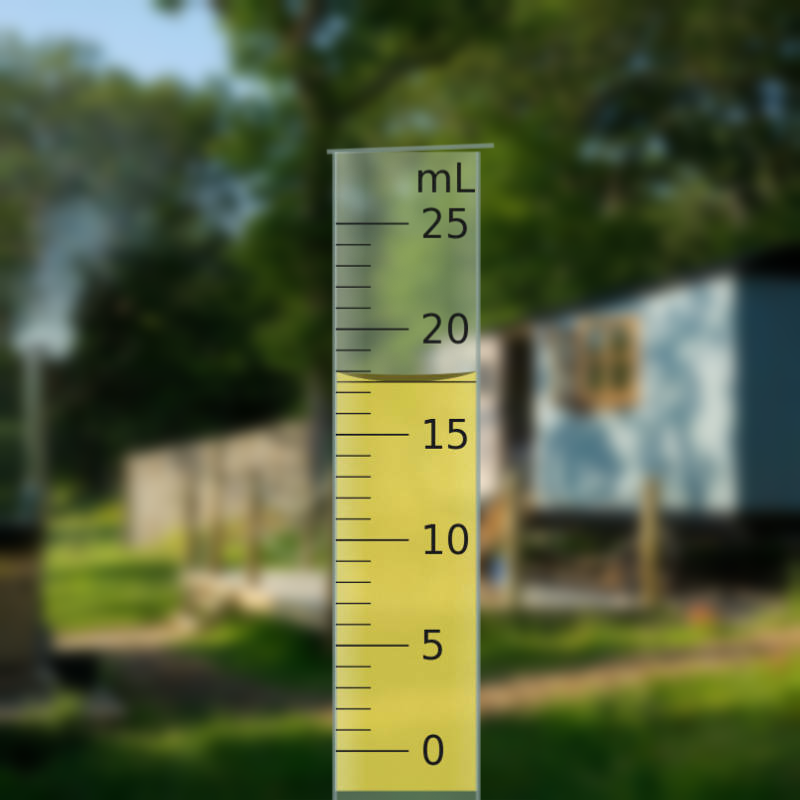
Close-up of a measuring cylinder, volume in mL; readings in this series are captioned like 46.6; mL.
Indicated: 17.5; mL
